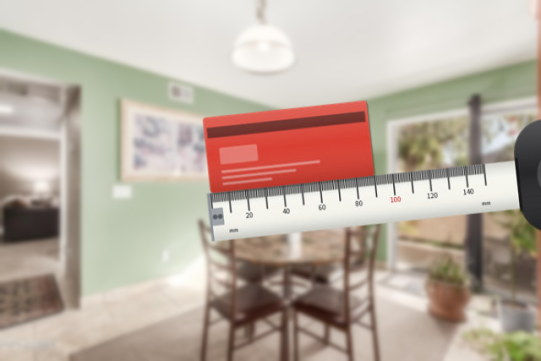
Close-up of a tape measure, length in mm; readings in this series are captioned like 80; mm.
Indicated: 90; mm
